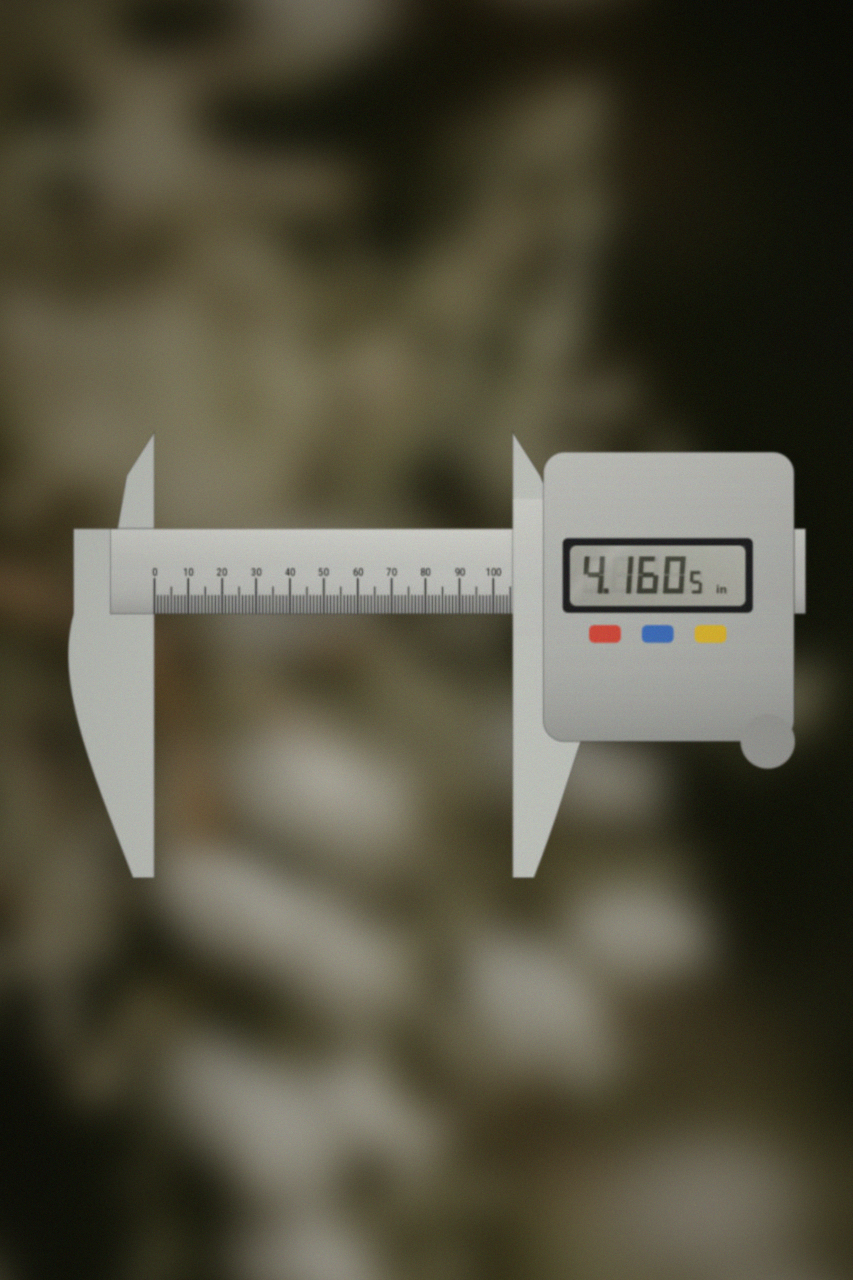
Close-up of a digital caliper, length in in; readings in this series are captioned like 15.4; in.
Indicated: 4.1605; in
